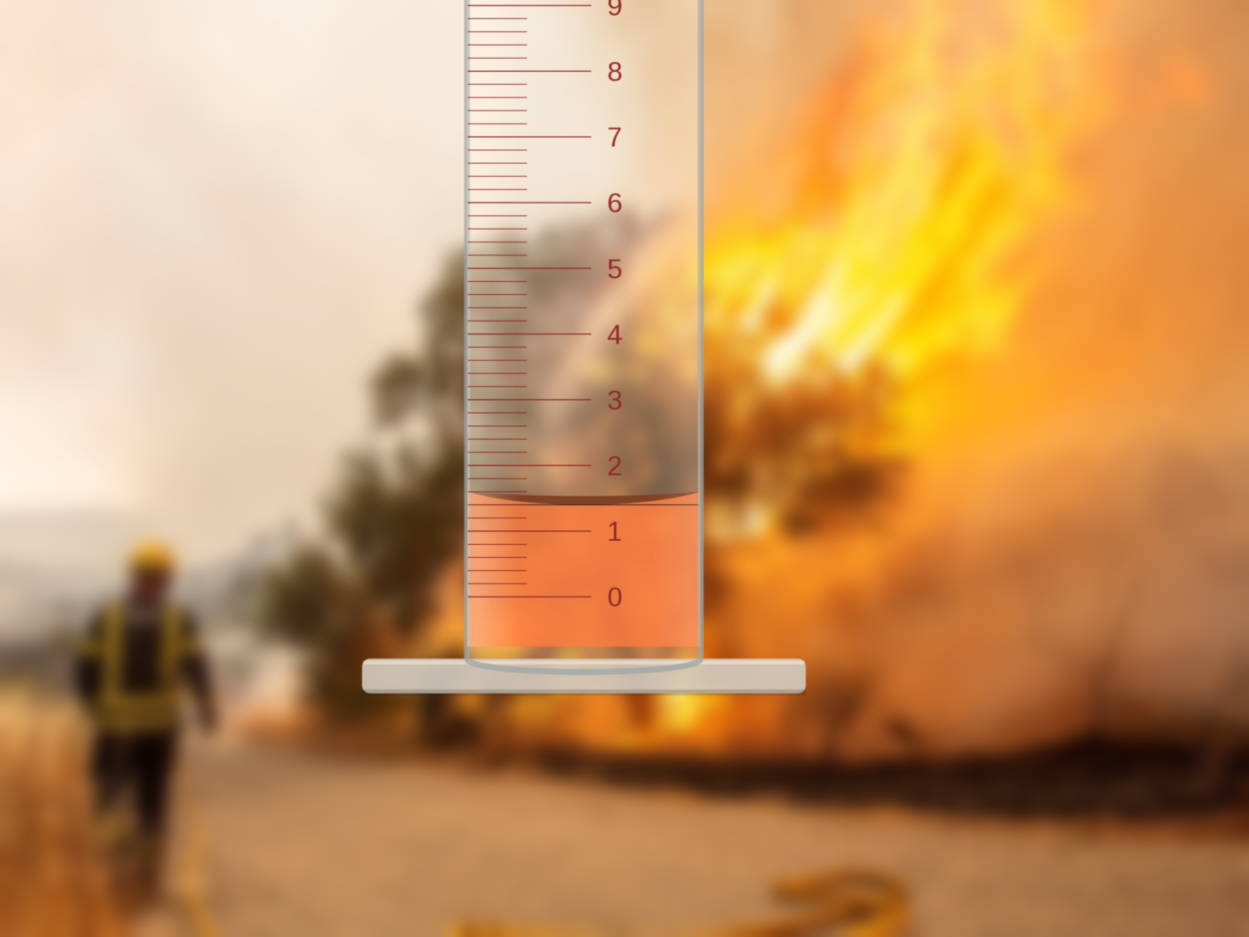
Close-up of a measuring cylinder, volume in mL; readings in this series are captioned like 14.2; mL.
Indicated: 1.4; mL
